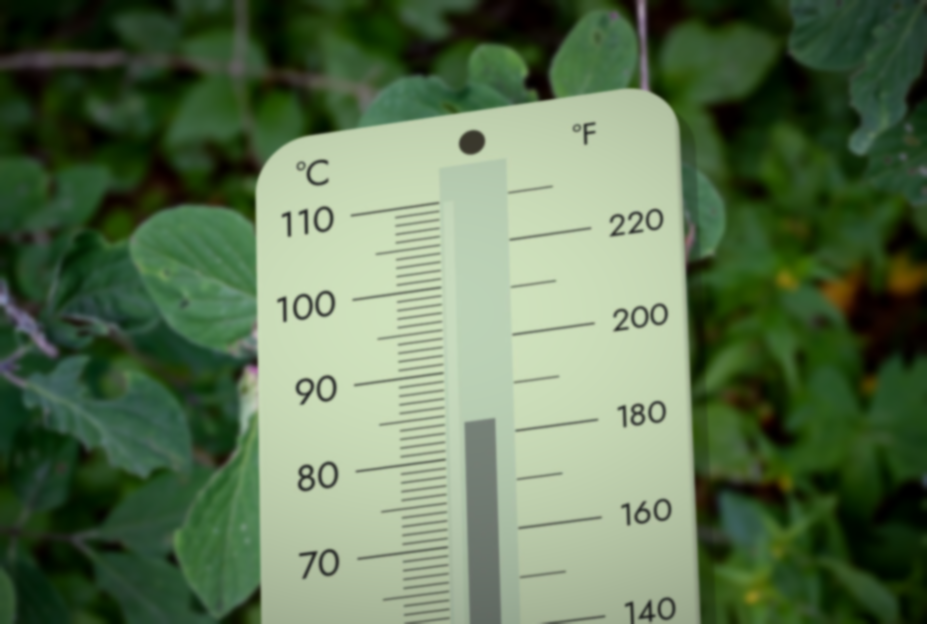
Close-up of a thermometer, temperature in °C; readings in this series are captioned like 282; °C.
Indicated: 84; °C
